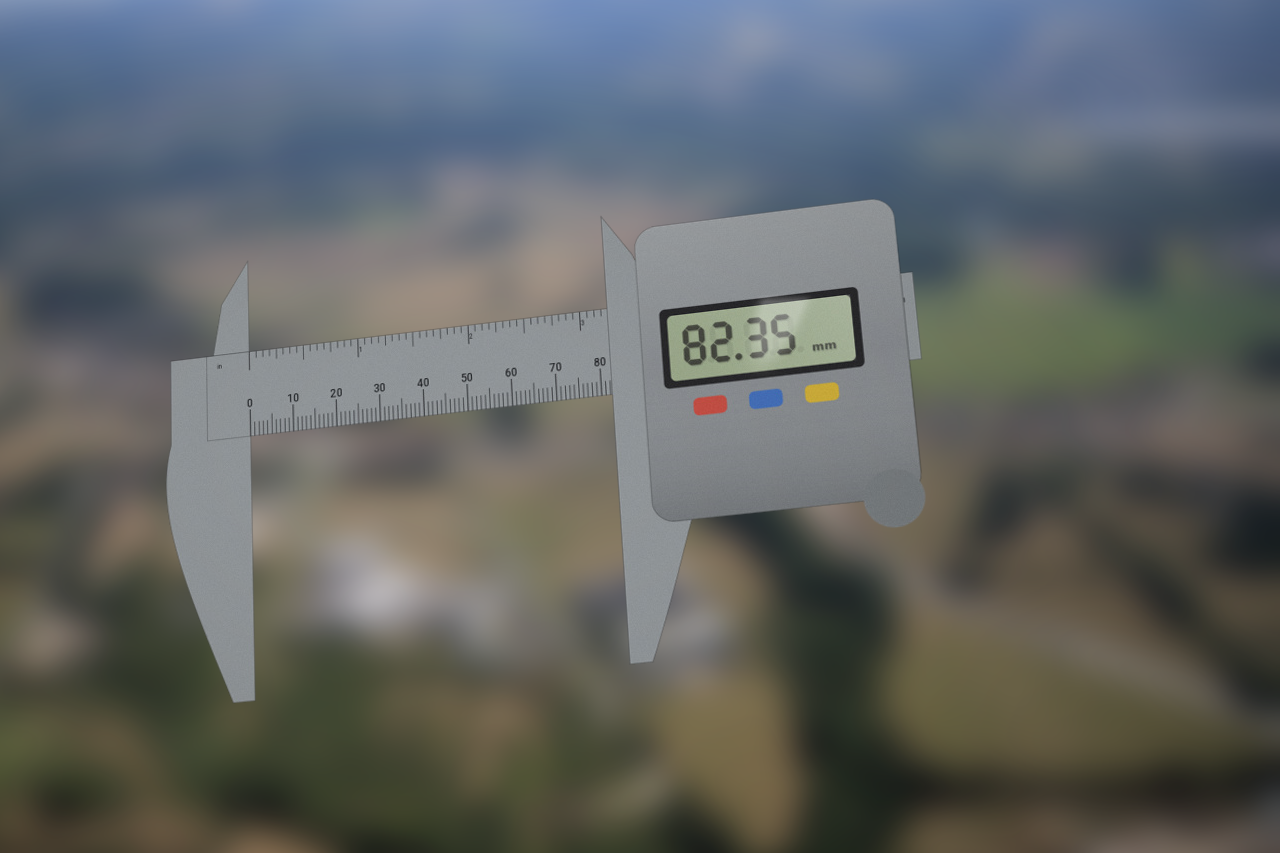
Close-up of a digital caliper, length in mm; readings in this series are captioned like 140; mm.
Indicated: 82.35; mm
